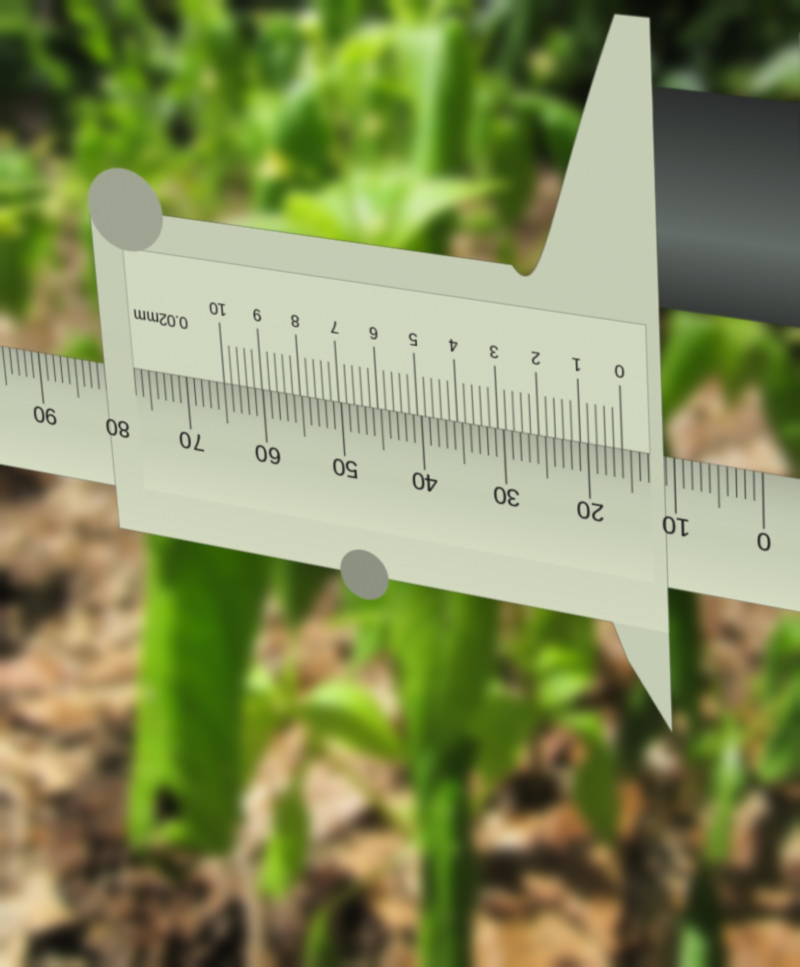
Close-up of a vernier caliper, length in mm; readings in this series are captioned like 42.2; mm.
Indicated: 16.0; mm
